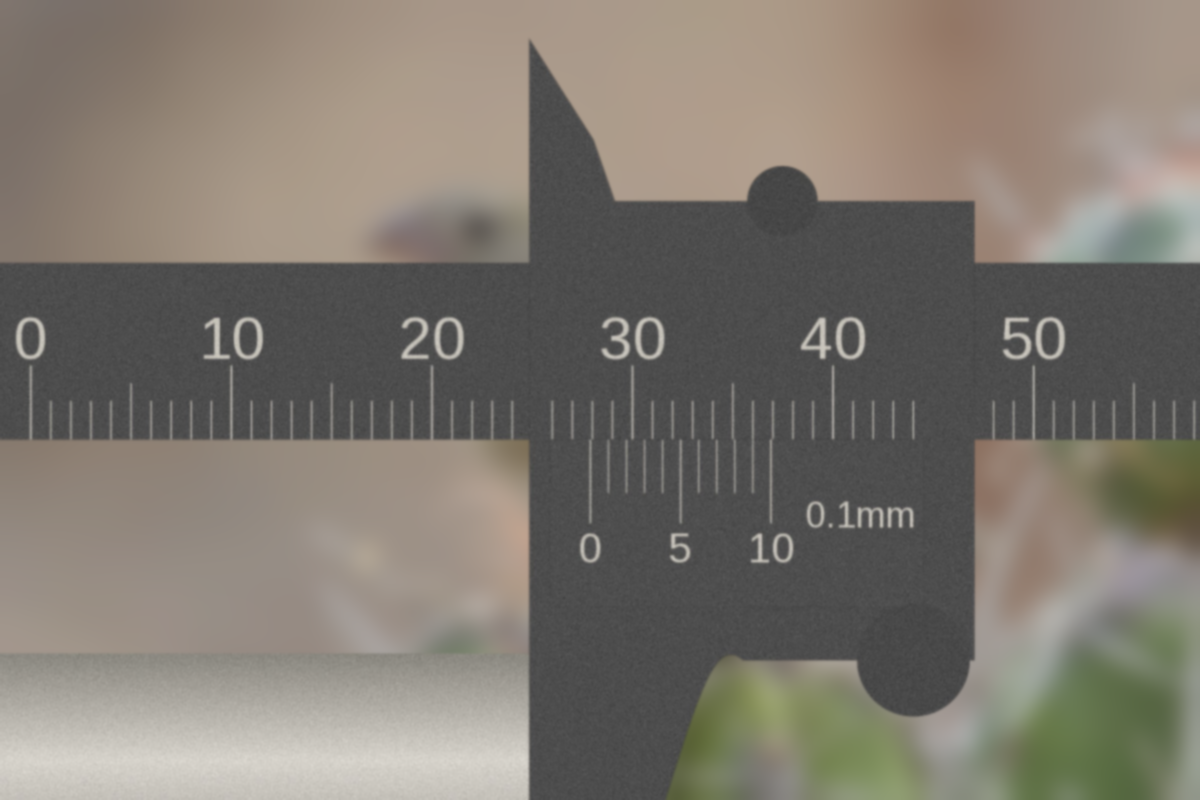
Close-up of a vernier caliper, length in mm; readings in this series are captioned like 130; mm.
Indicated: 27.9; mm
